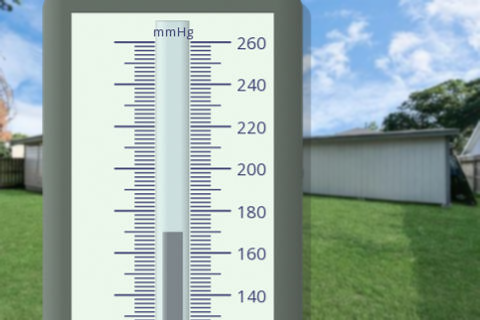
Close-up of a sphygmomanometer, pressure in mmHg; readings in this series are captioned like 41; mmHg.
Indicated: 170; mmHg
